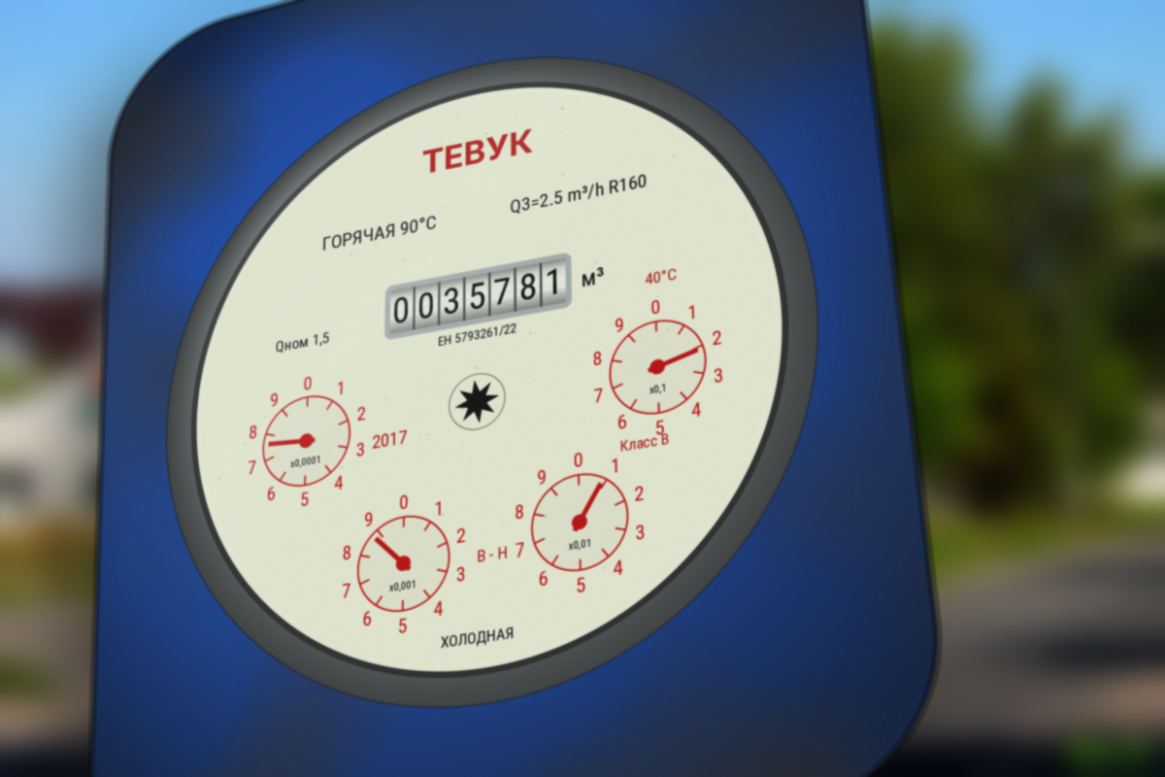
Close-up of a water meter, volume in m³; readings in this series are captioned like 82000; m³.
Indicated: 35781.2087; m³
